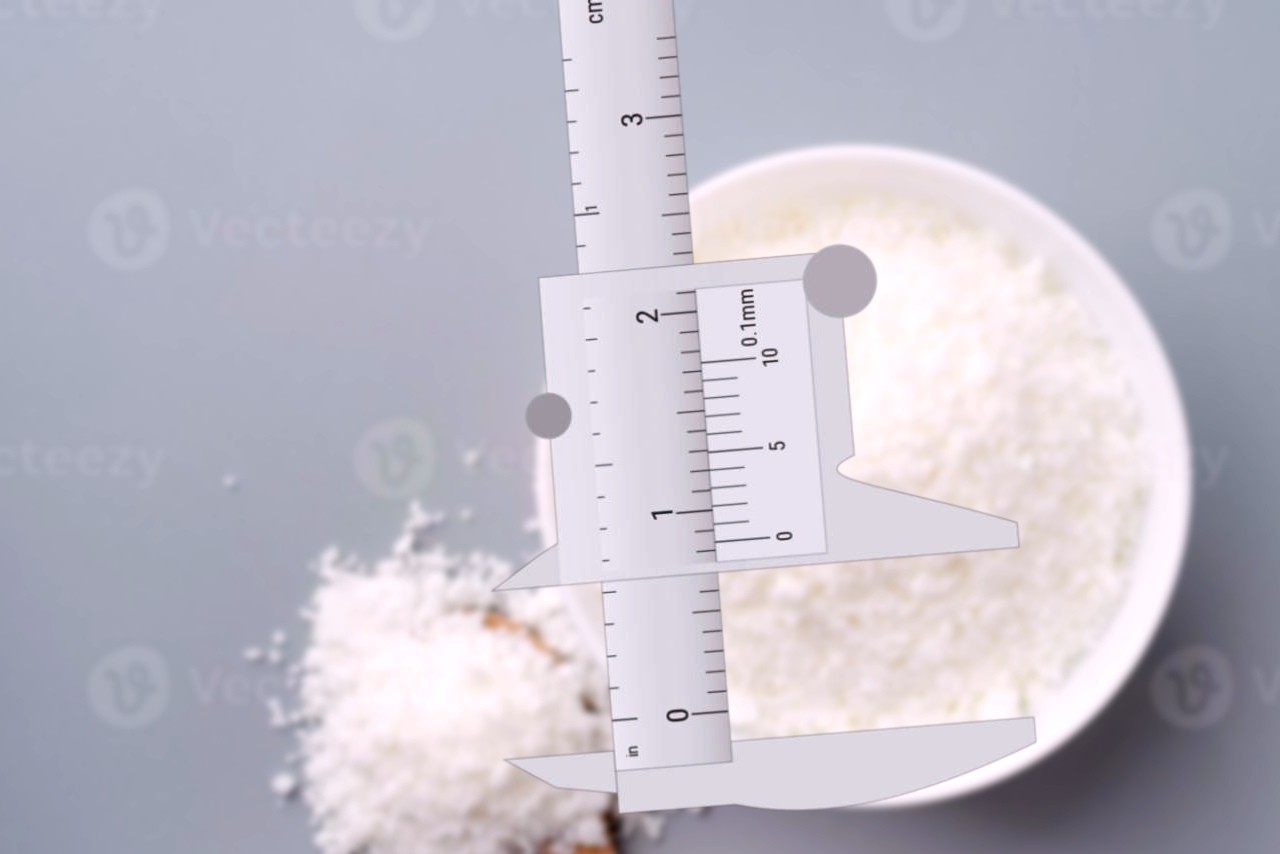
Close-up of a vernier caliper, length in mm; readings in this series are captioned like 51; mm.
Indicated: 8.4; mm
